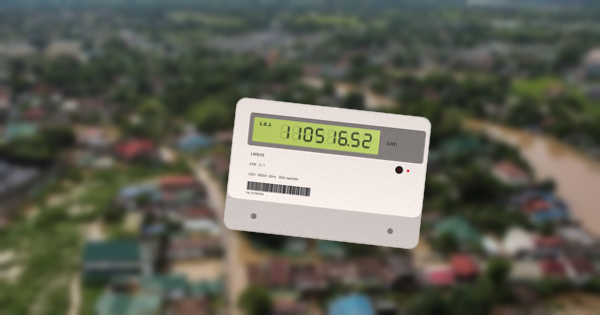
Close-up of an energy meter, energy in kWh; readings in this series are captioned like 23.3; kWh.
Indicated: 110516.52; kWh
